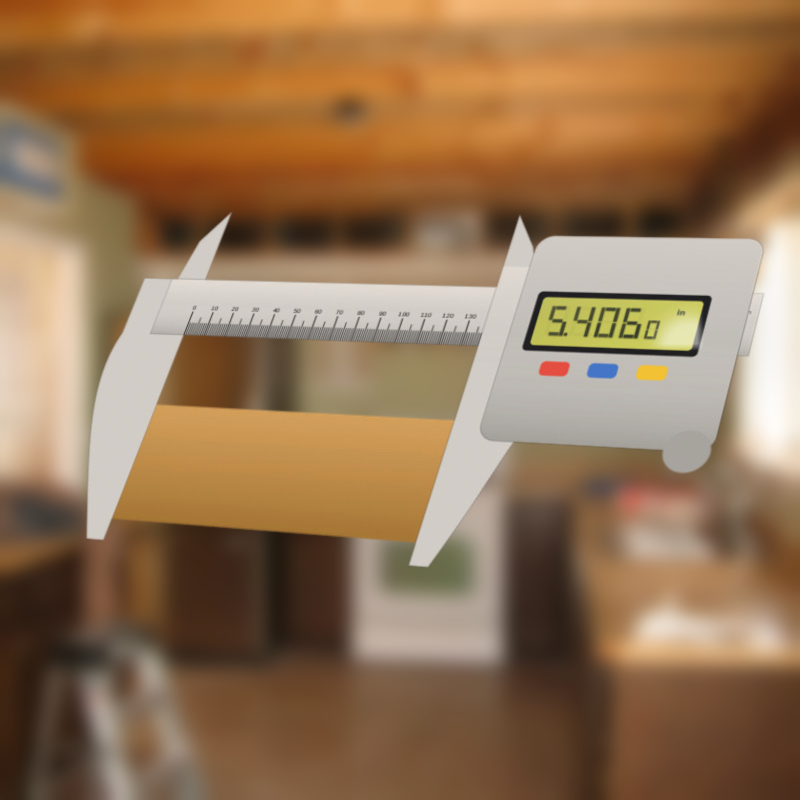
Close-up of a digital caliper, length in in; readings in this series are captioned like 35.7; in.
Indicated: 5.4060; in
